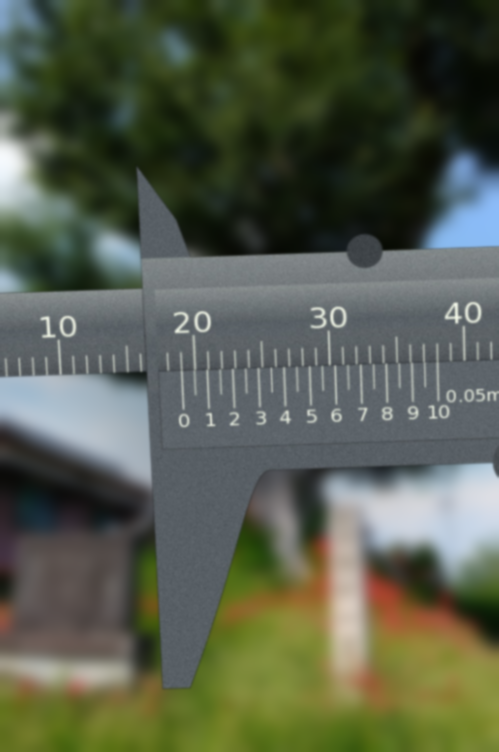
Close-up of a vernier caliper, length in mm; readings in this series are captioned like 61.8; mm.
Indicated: 19.0; mm
